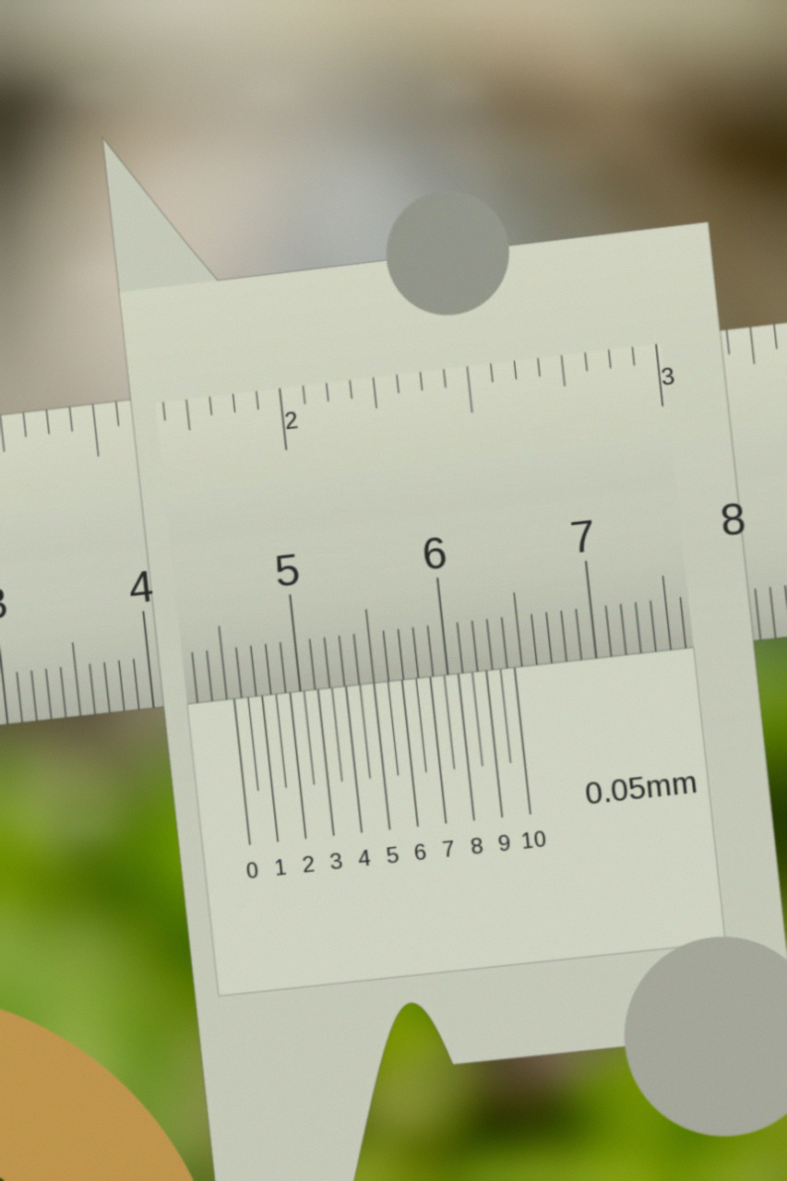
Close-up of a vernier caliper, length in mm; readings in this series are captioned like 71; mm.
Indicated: 45.5; mm
